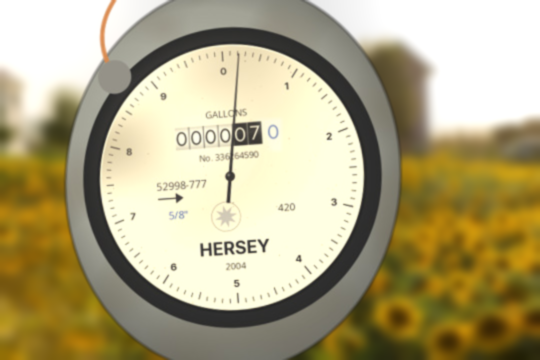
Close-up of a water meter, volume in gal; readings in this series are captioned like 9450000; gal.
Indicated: 70.2; gal
